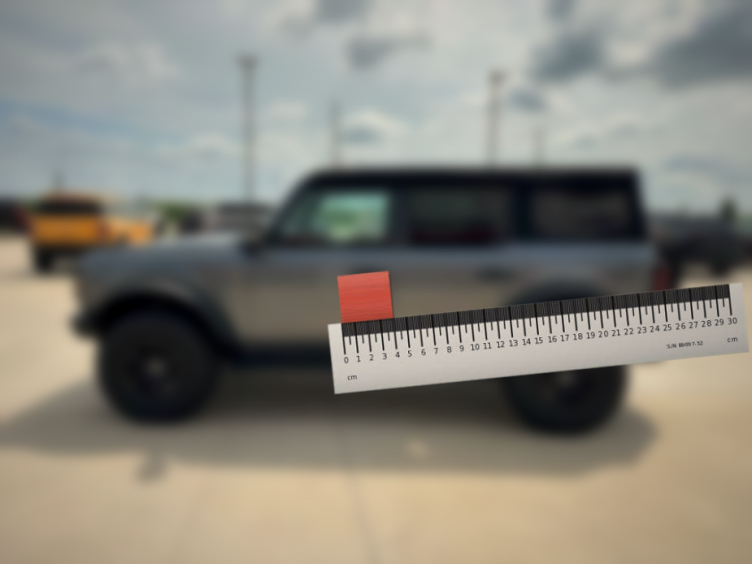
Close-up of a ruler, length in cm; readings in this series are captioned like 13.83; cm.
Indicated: 4; cm
